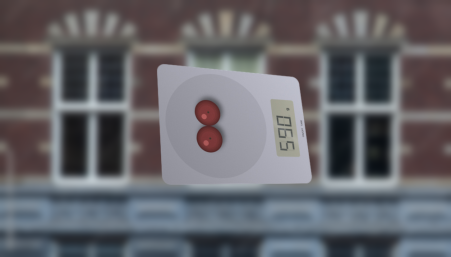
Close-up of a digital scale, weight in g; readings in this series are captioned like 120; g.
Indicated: 590; g
